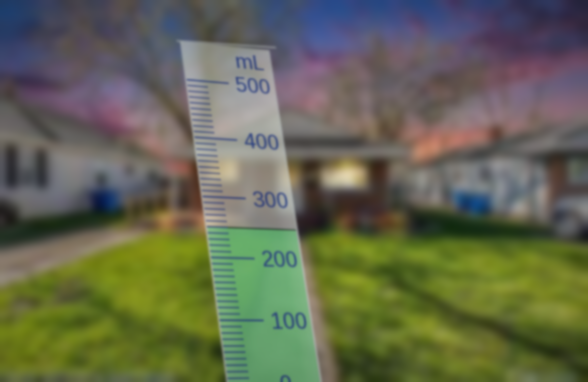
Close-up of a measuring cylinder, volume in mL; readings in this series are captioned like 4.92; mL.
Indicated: 250; mL
